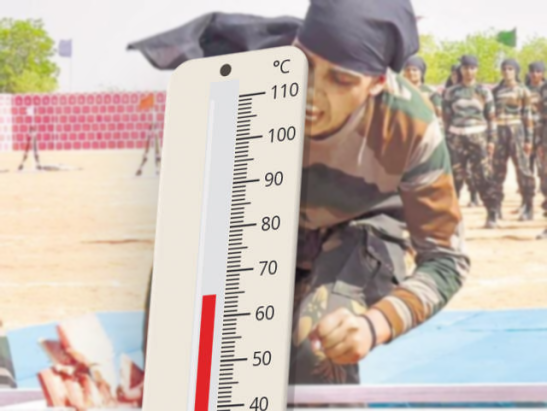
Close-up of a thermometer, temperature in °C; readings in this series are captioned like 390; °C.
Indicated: 65; °C
